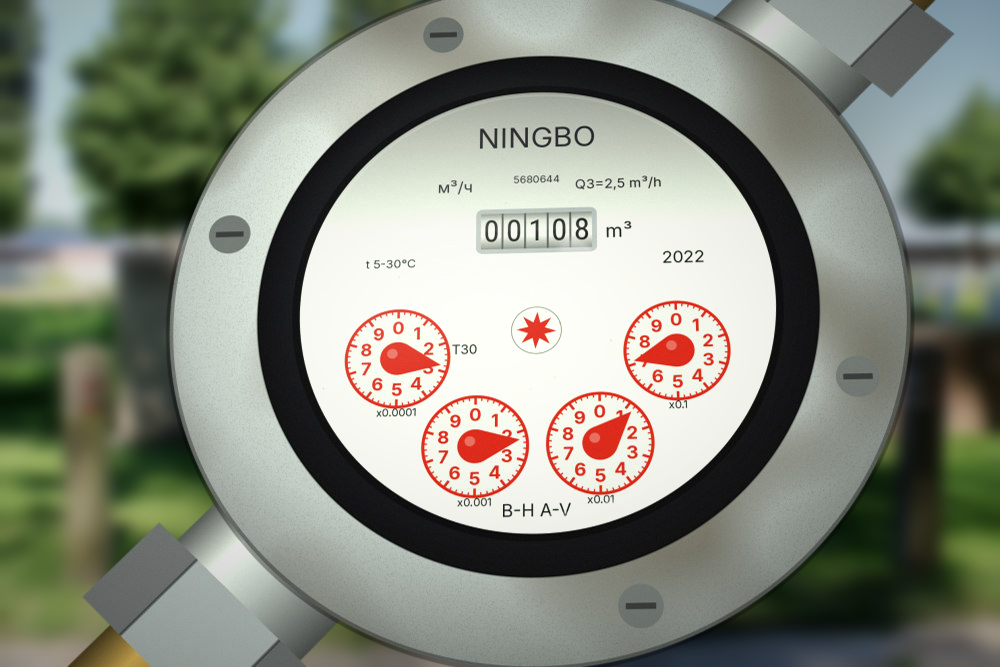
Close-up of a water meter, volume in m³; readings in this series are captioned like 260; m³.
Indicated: 108.7122; m³
